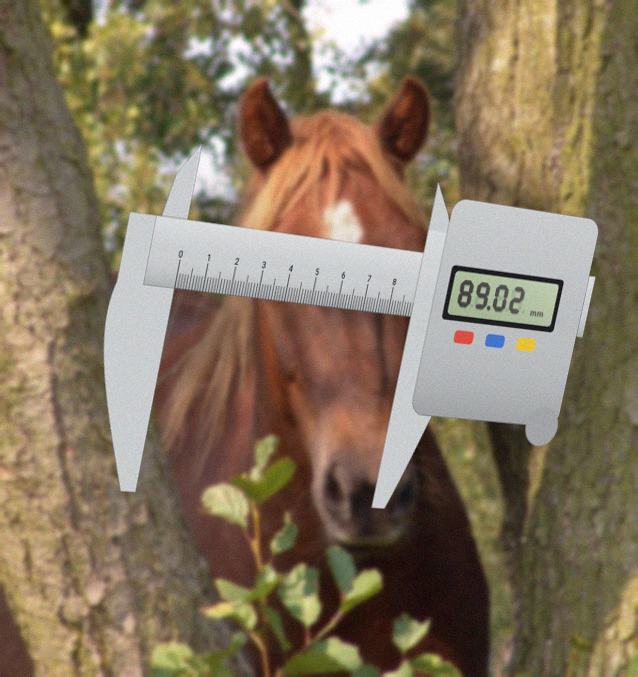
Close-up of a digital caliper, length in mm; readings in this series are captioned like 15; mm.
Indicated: 89.02; mm
